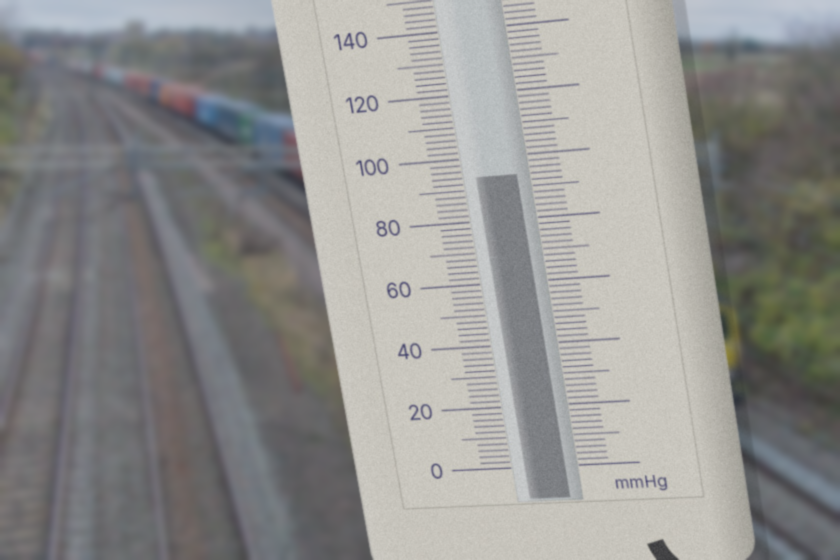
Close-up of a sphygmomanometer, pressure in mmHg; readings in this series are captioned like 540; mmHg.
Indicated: 94; mmHg
